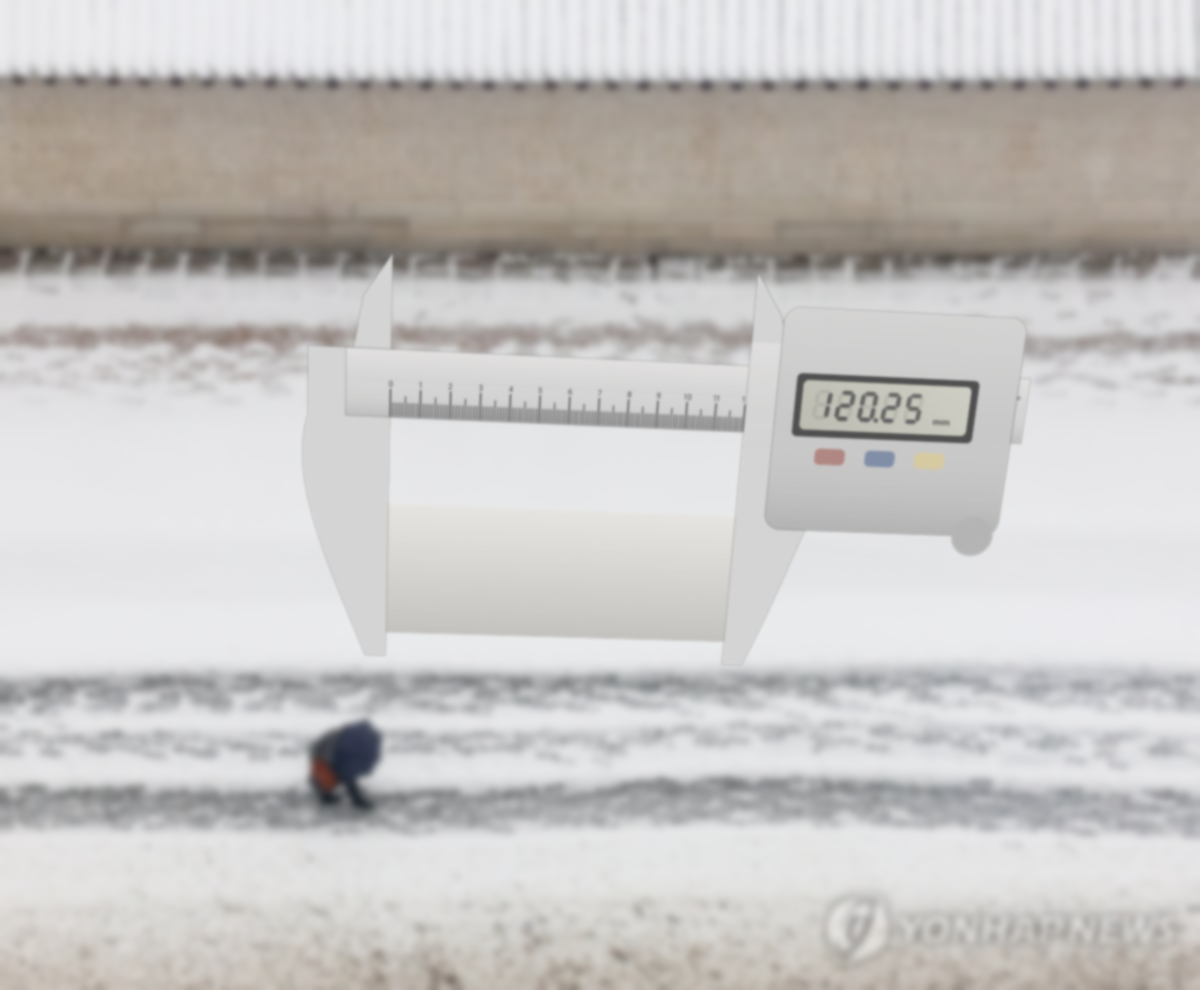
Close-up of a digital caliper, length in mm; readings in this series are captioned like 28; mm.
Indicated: 120.25; mm
